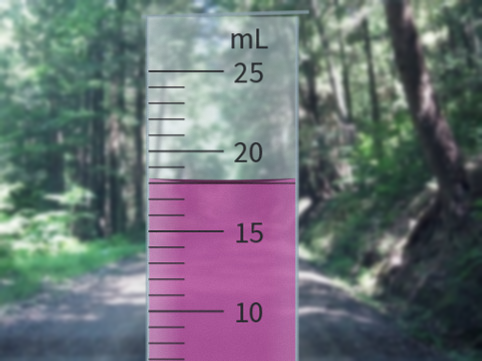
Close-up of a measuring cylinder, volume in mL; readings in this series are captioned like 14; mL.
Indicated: 18; mL
